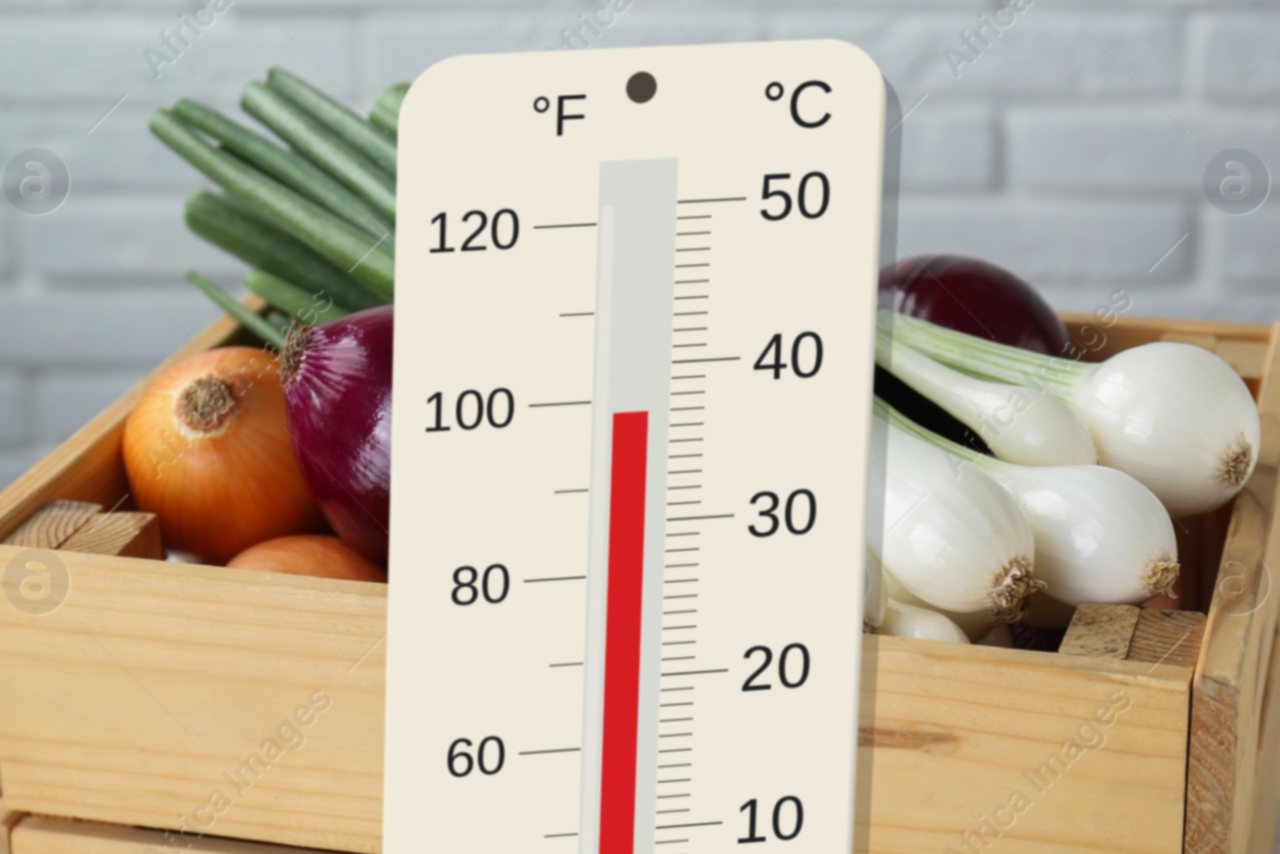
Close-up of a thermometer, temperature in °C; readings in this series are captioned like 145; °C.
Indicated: 37; °C
